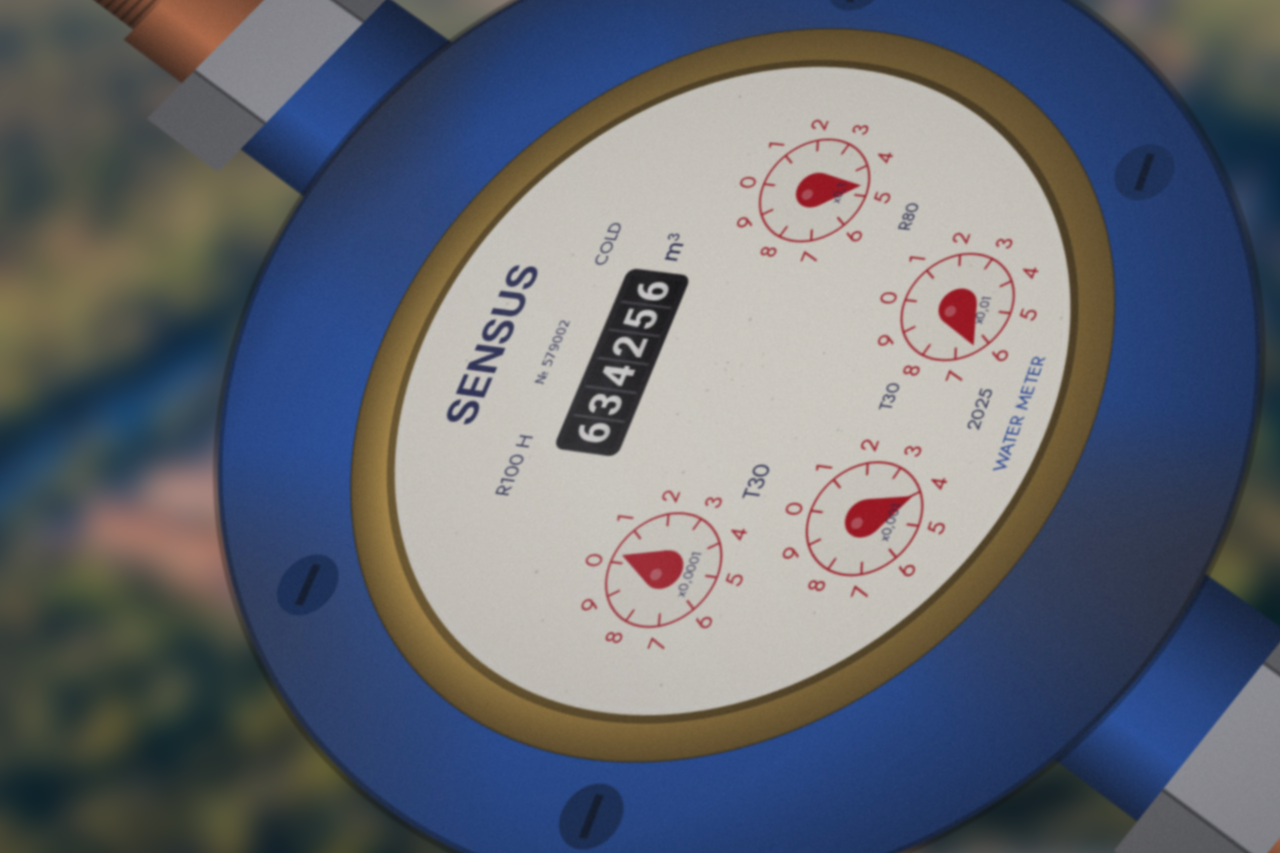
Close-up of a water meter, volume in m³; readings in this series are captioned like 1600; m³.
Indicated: 634256.4640; m³
